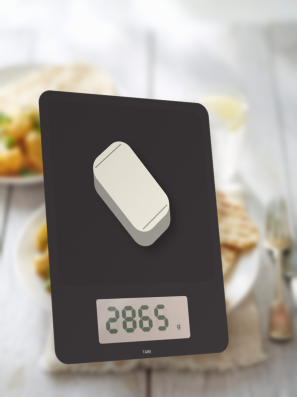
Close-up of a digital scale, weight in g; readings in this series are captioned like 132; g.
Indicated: 2865; g
